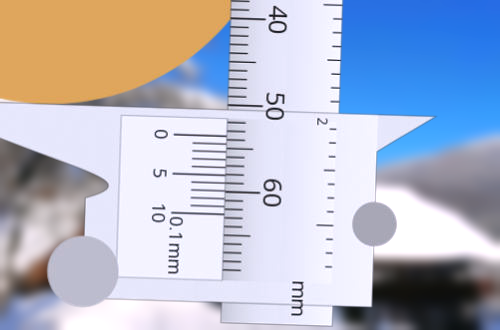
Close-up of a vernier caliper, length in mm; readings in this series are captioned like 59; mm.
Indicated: 53.6; mm
